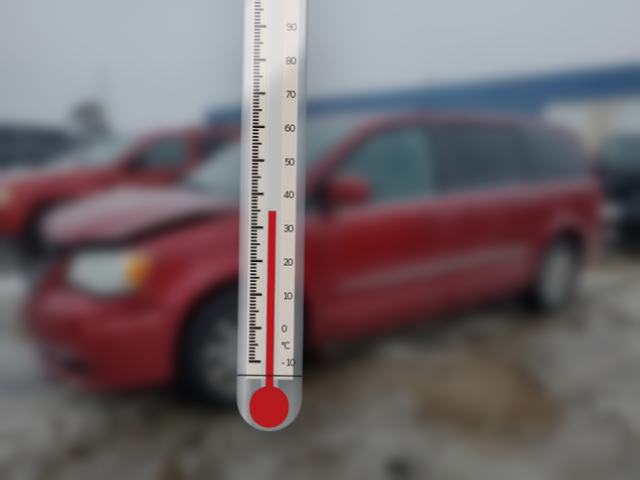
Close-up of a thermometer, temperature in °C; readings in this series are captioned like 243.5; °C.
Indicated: 35; °C
